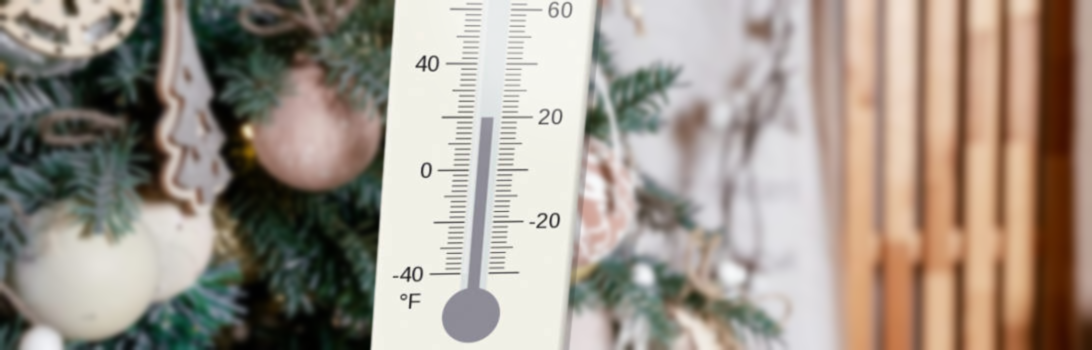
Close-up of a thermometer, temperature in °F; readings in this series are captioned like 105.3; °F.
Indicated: 20; °F
